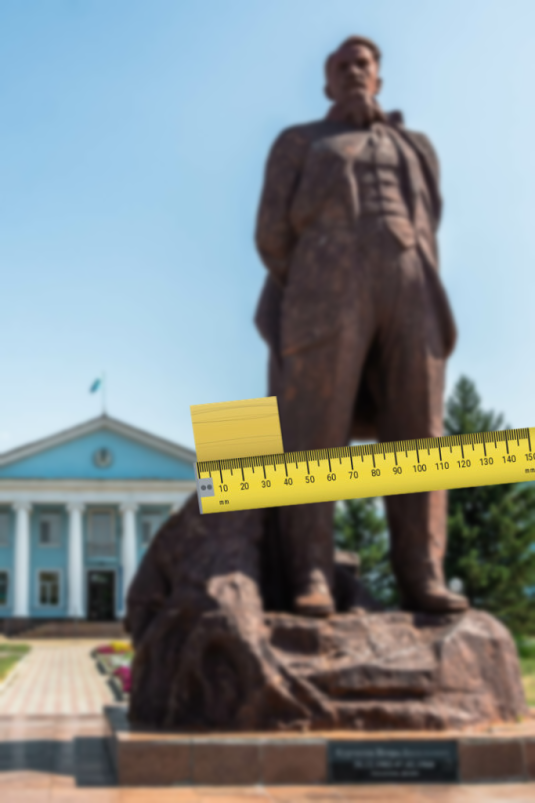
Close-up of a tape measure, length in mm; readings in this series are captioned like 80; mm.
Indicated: 40; mm
